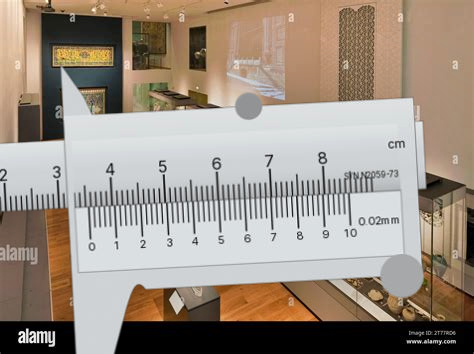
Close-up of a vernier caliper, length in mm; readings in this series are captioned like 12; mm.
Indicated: 35.6; mm
